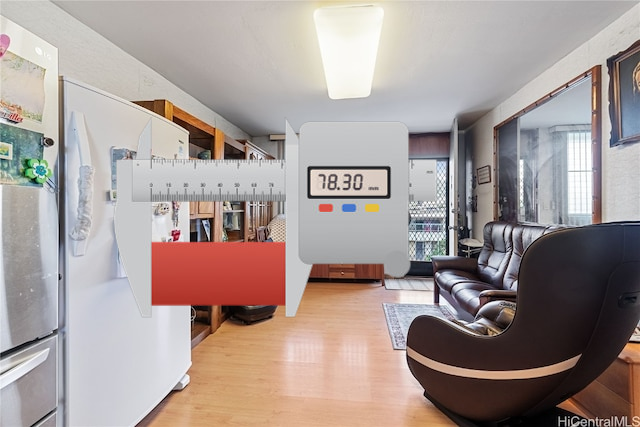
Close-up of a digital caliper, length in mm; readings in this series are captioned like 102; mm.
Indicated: 78.30; mm
